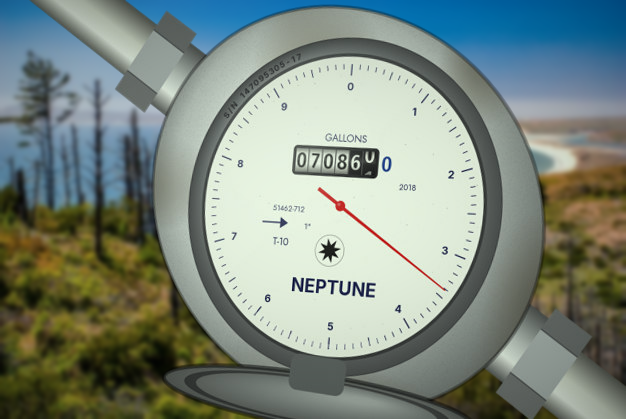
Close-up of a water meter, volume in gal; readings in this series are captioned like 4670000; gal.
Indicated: 708603.4; gal
